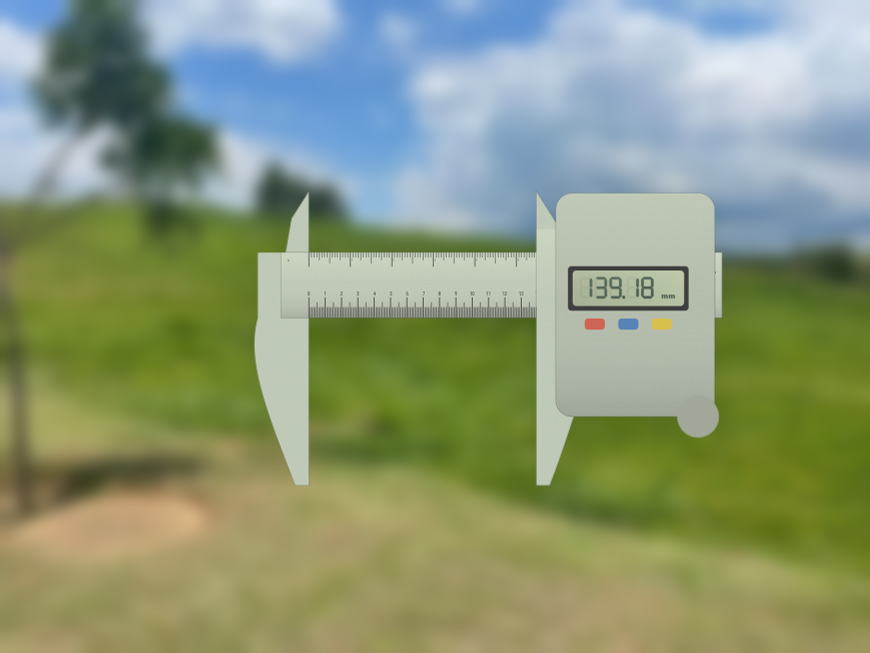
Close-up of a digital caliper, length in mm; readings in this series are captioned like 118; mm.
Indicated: 139.18; mm
